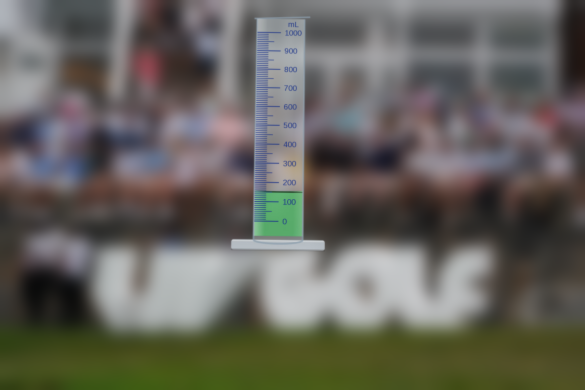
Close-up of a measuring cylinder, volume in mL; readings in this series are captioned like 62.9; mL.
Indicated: 150; mL
